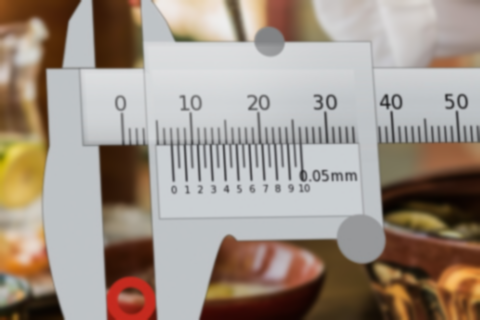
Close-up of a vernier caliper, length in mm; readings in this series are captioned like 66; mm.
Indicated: 7.0; mm
